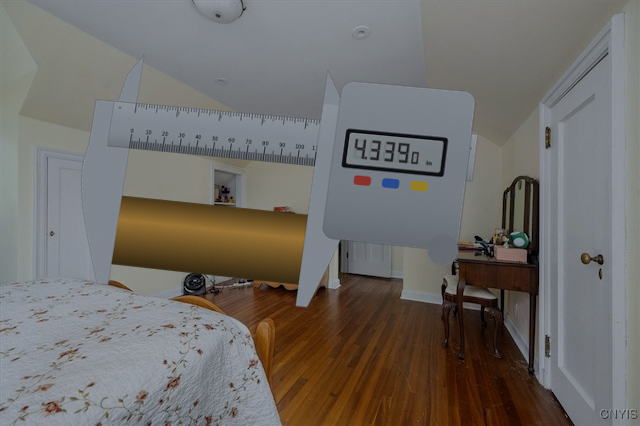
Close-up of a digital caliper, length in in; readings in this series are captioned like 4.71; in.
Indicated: 4.3390; in
